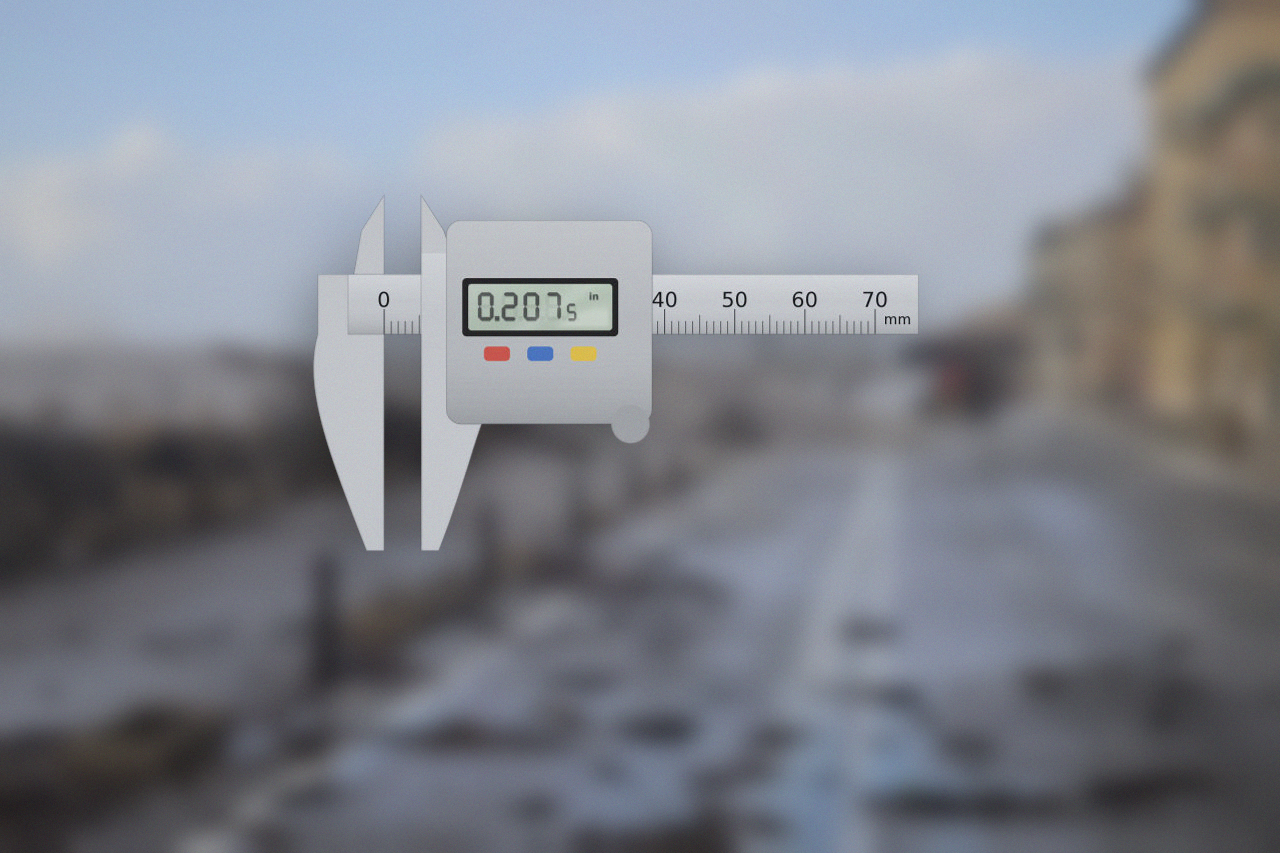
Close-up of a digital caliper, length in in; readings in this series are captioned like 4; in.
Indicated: 0.2075; in
